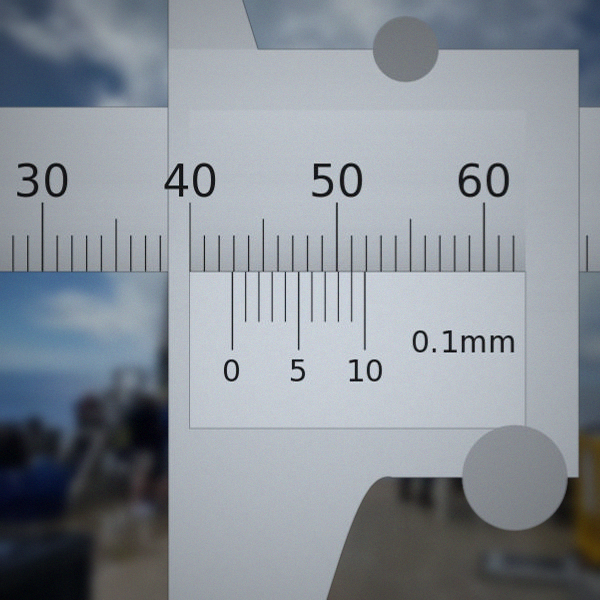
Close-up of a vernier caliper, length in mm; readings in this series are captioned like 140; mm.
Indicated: 42.9; mm
